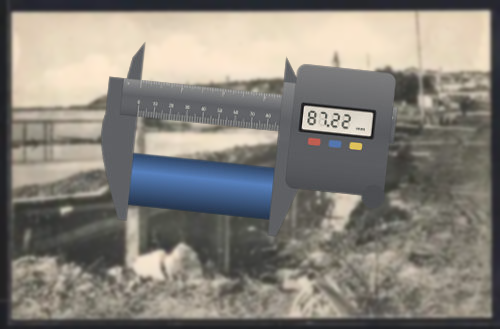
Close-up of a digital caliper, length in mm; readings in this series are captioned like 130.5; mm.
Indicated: 87.22; mm
